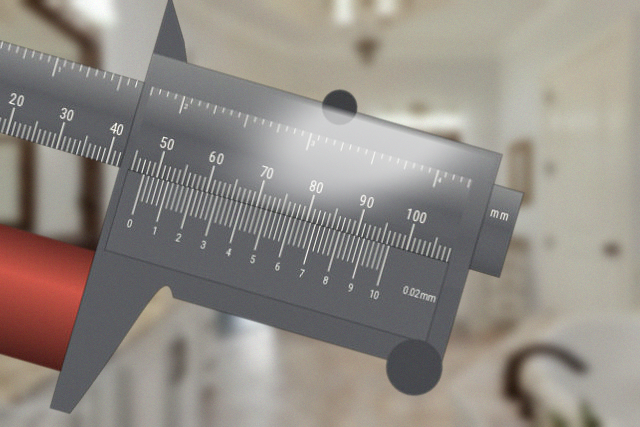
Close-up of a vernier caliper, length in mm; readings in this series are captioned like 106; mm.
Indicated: 47.5; mm
